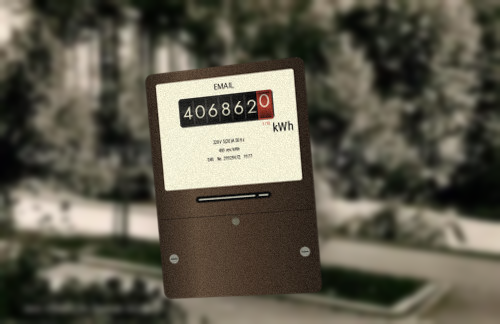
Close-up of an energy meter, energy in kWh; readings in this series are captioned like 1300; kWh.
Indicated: 406862.0; kWh
